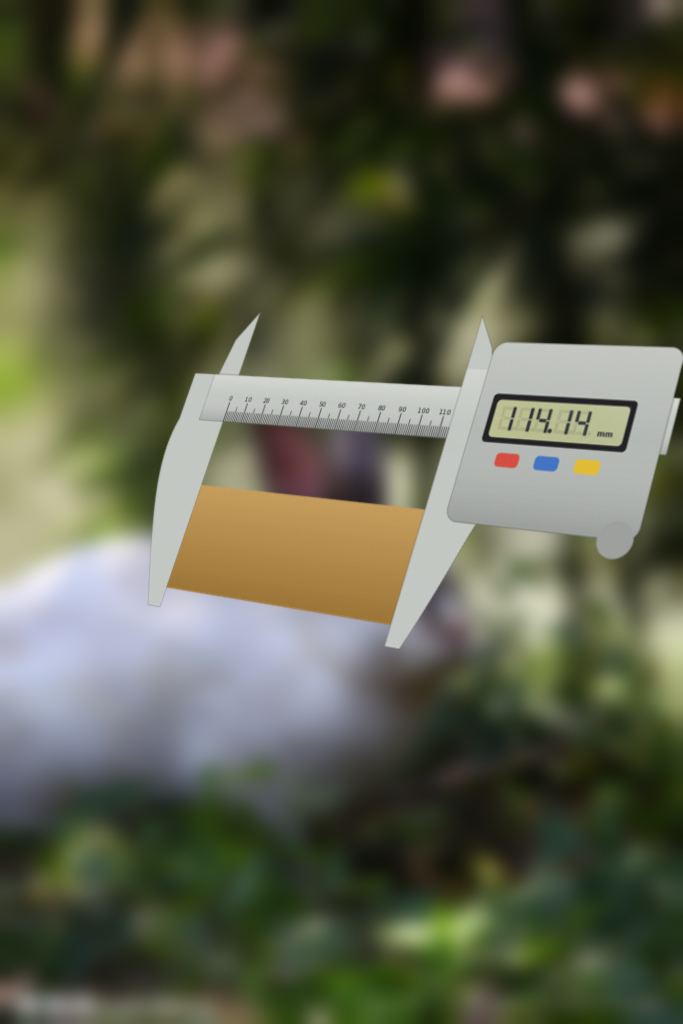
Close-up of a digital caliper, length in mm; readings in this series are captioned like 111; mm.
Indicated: 114.14; mm
